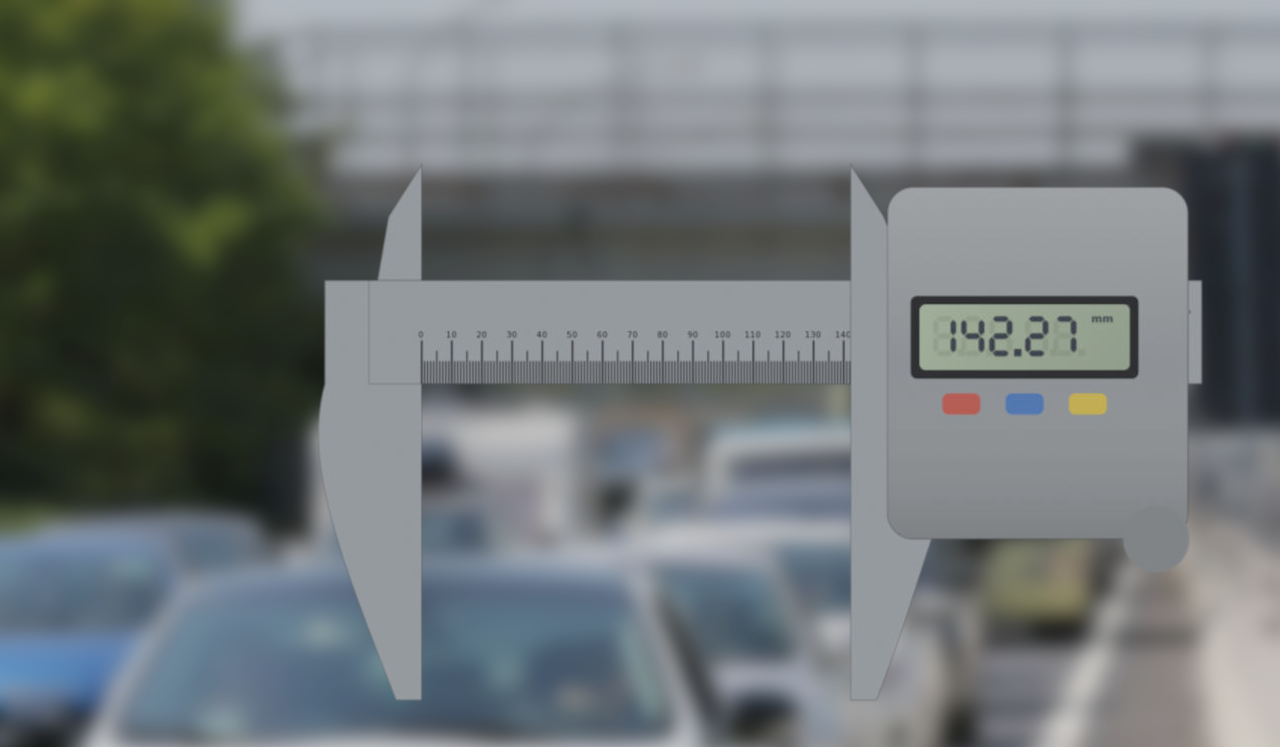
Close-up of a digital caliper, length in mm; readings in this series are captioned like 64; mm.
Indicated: 142.27; mm
